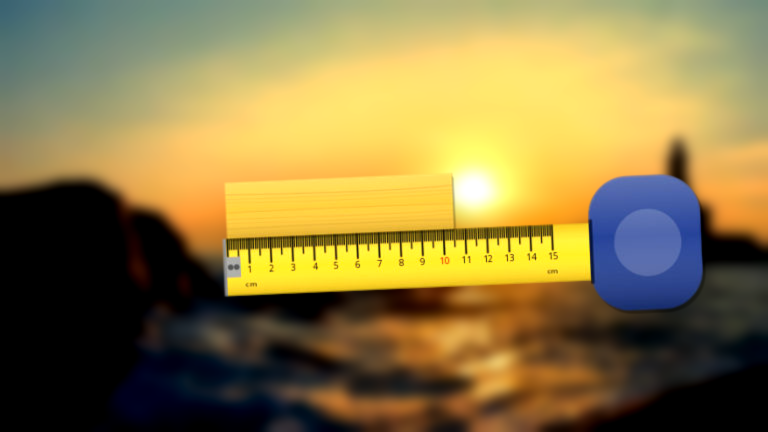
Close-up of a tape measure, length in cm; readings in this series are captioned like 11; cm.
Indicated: 10.5; cm
